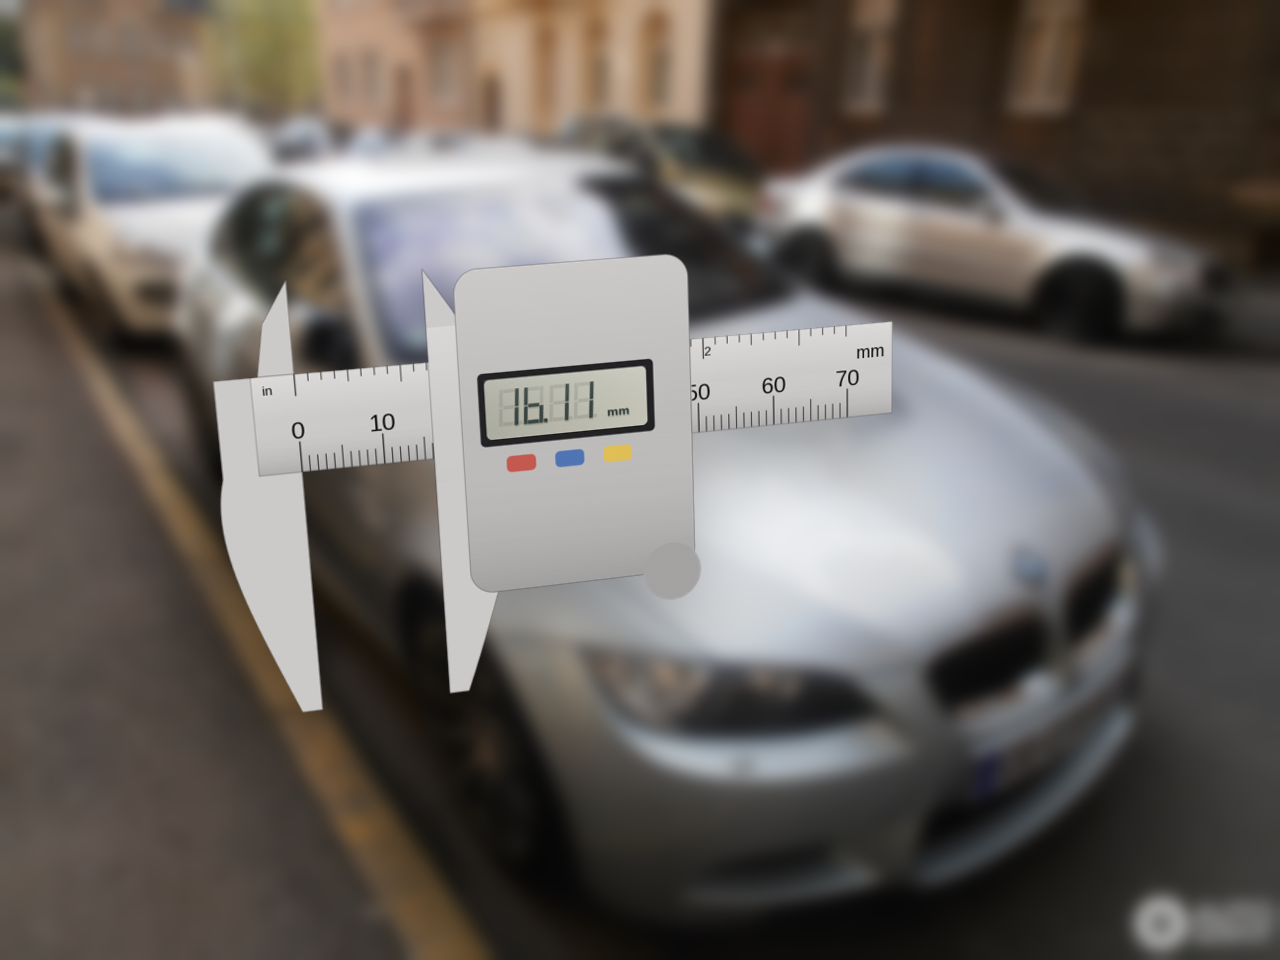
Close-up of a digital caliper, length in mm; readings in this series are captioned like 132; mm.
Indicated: 16.11; mm
